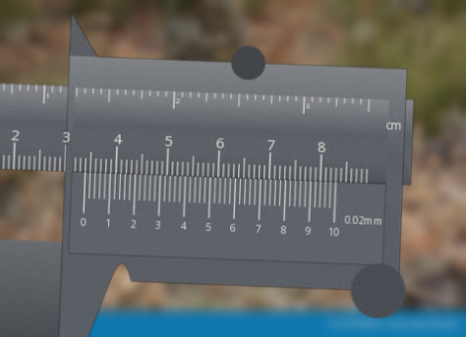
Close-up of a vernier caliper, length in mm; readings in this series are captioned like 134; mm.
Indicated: 34.0; mm
